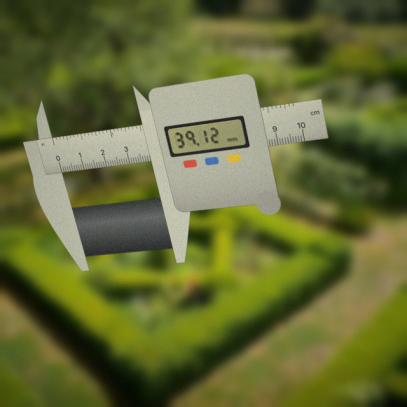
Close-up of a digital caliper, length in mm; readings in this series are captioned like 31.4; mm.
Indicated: 39.12; mm
